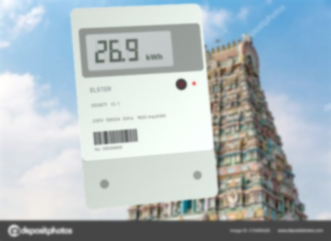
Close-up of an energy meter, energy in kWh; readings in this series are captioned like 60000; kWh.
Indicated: 26.9; kWh
